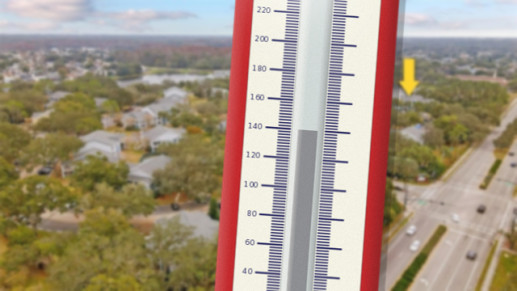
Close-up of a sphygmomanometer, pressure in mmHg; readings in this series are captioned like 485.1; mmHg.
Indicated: 140; mmHg
